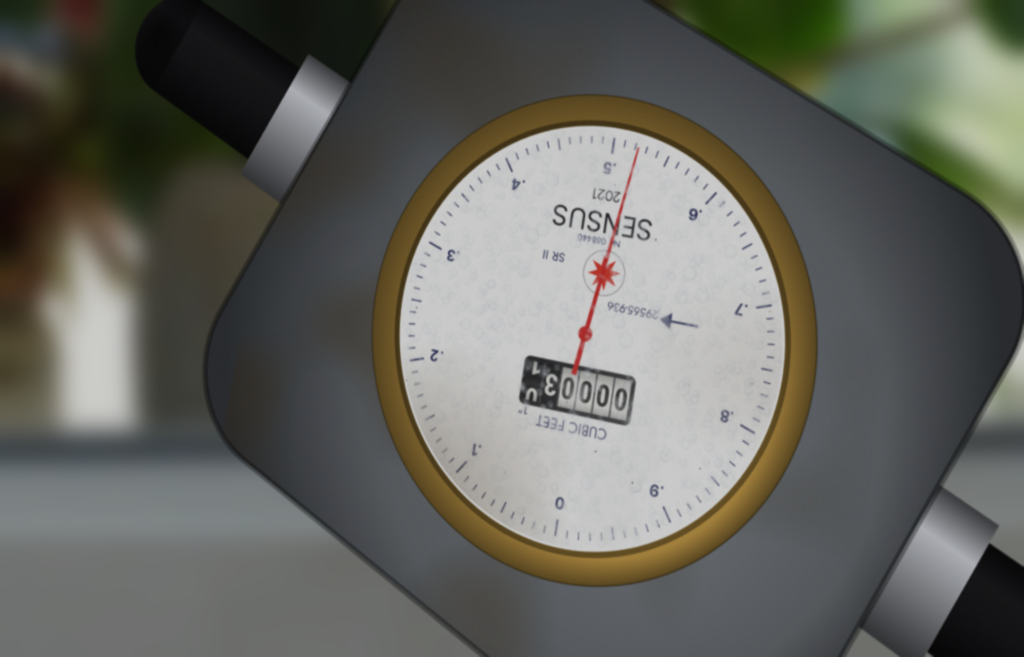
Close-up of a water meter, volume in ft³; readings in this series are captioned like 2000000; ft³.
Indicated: 30.52; ft³
